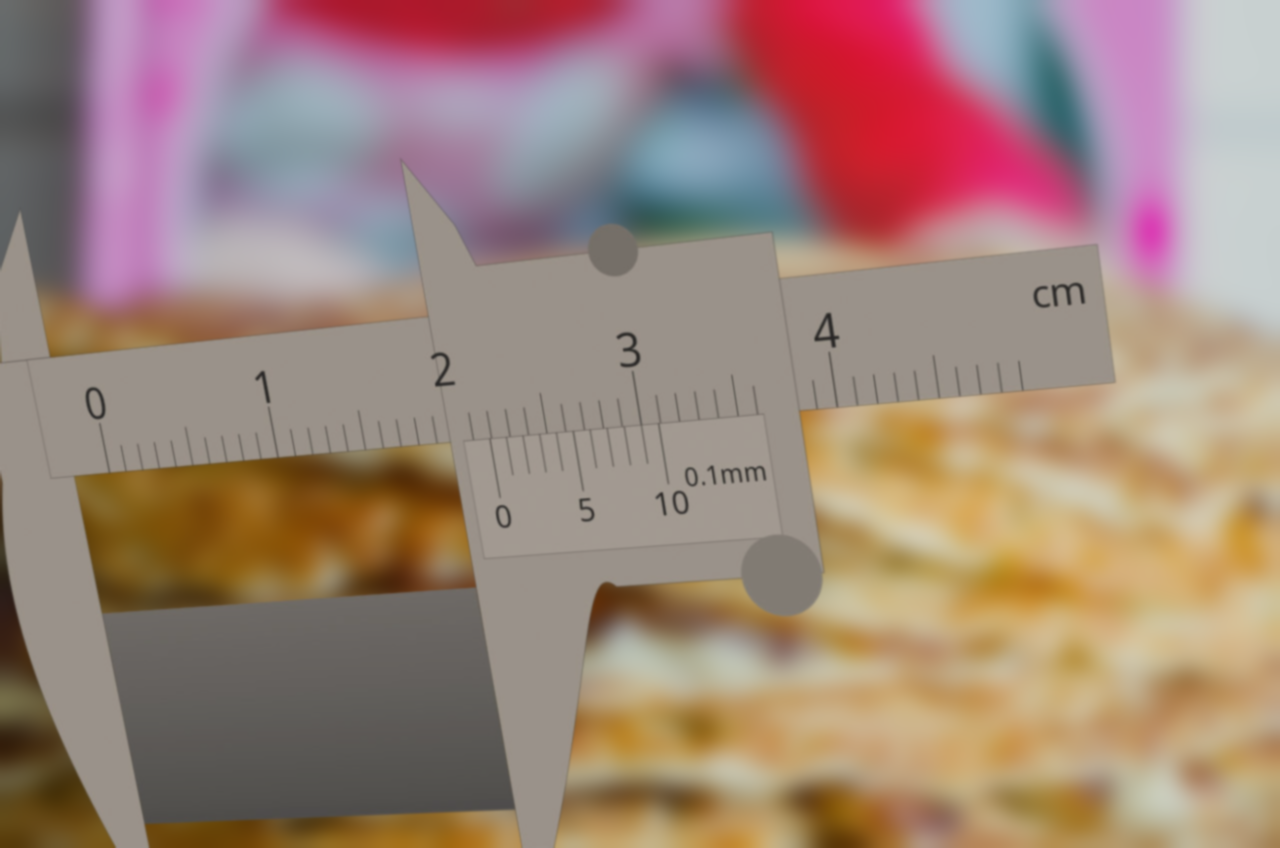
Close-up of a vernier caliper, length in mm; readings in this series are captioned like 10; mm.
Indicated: 21.9; mm
